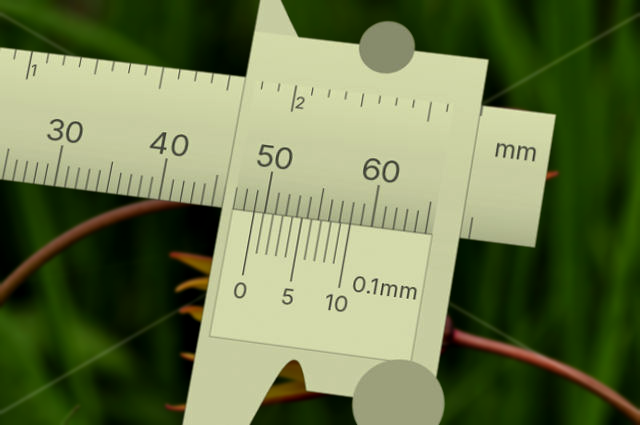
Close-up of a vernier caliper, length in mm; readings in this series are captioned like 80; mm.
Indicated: 49.0; mm
